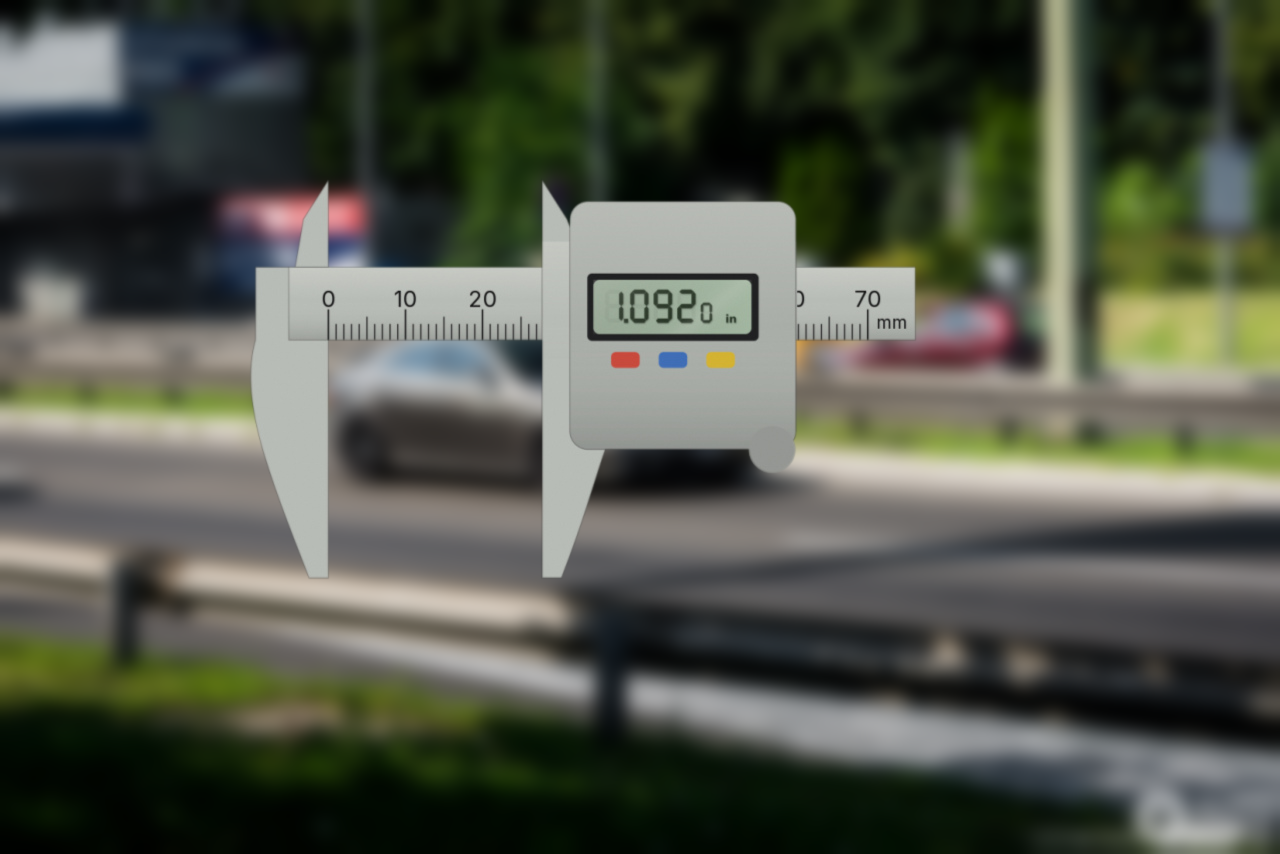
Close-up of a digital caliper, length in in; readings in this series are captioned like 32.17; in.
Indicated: 1.0920; in
